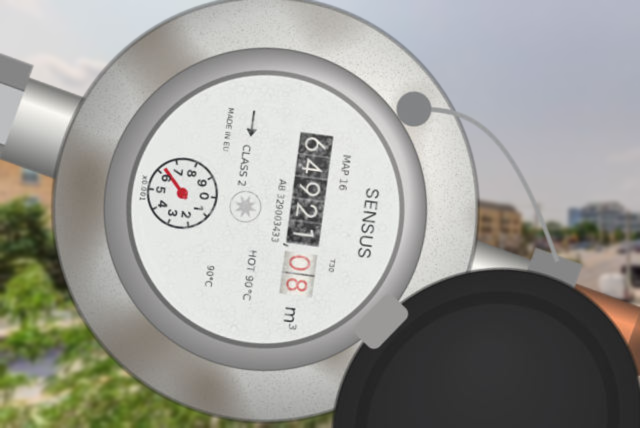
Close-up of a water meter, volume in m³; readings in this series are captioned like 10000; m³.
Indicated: 64921.086; m³
